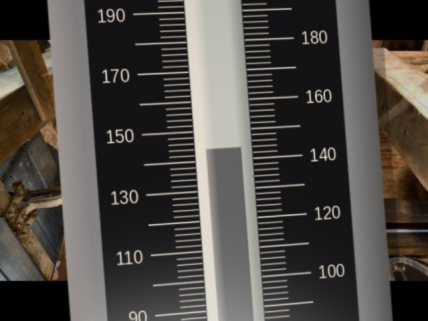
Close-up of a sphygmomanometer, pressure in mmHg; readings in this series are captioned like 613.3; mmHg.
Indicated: 144; mmHg
